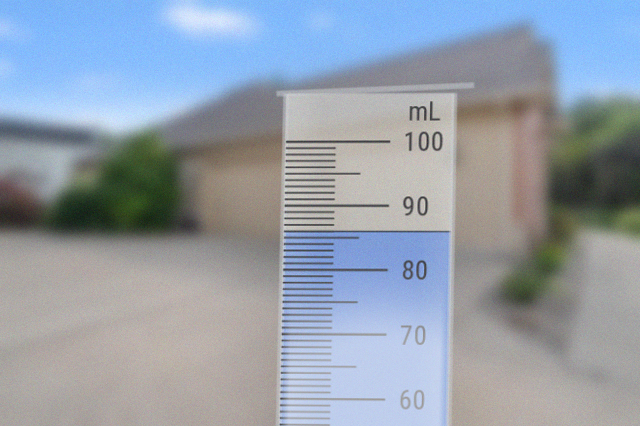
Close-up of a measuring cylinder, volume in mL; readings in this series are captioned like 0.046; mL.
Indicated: 86; mL
